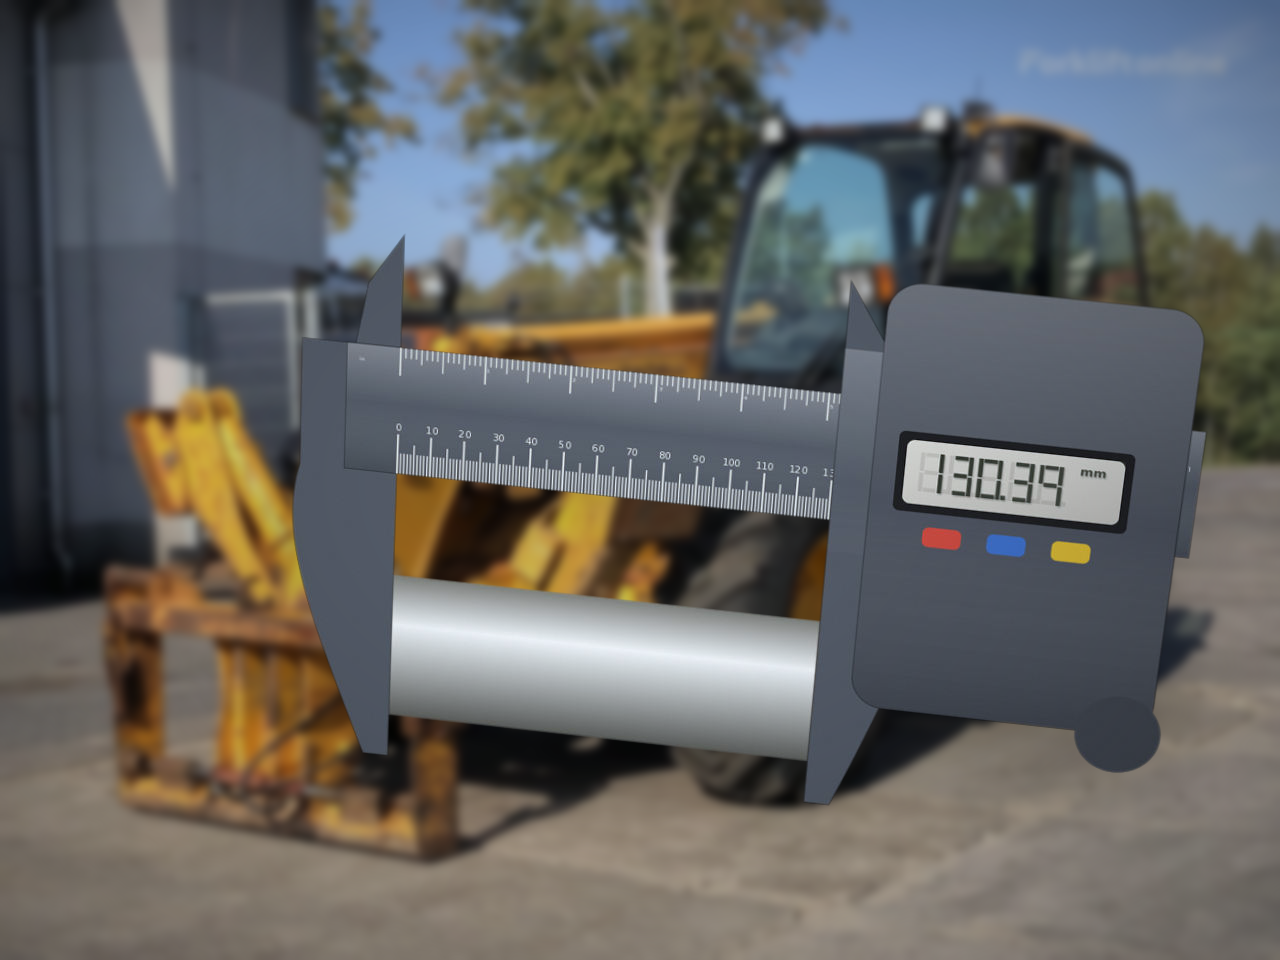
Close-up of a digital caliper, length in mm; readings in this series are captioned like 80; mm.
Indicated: 130.39; mm
